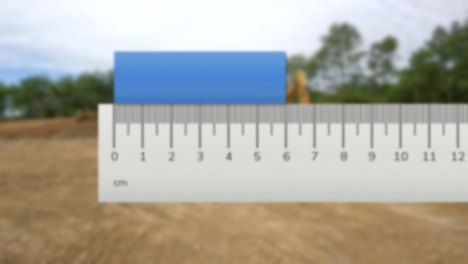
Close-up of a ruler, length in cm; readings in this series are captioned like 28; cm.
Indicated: 6; cm
